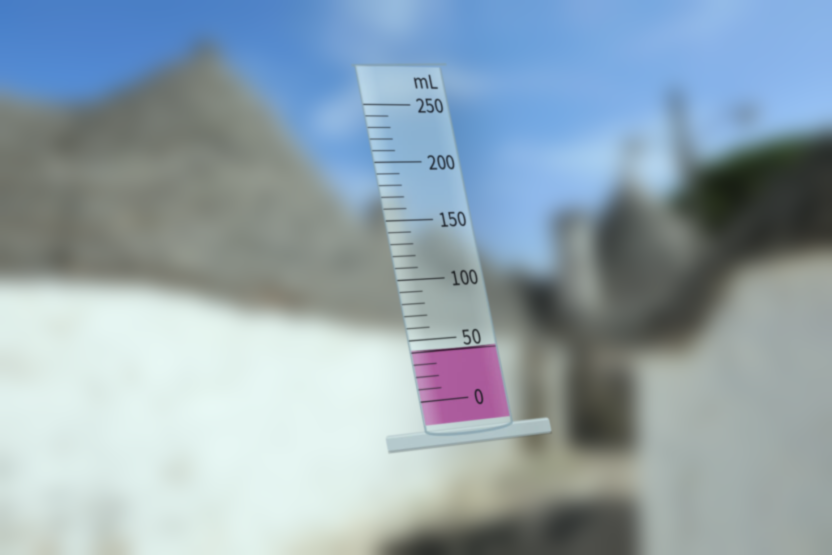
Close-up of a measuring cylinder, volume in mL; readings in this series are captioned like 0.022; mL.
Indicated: 40; mL
